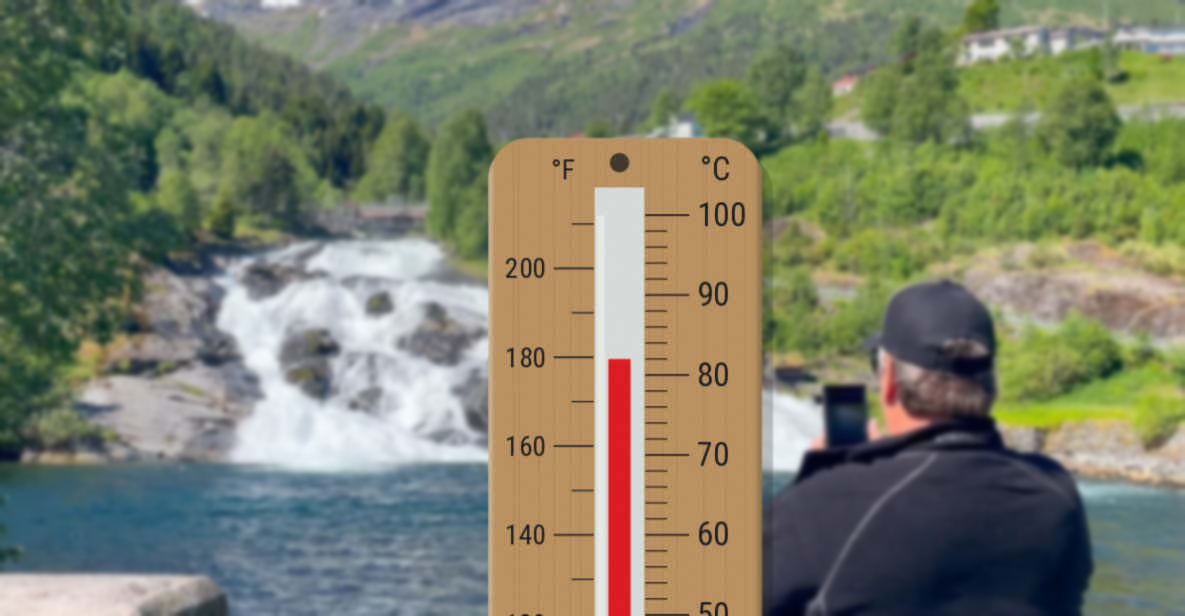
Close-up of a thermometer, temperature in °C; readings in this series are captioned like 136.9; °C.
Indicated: 82; °C
